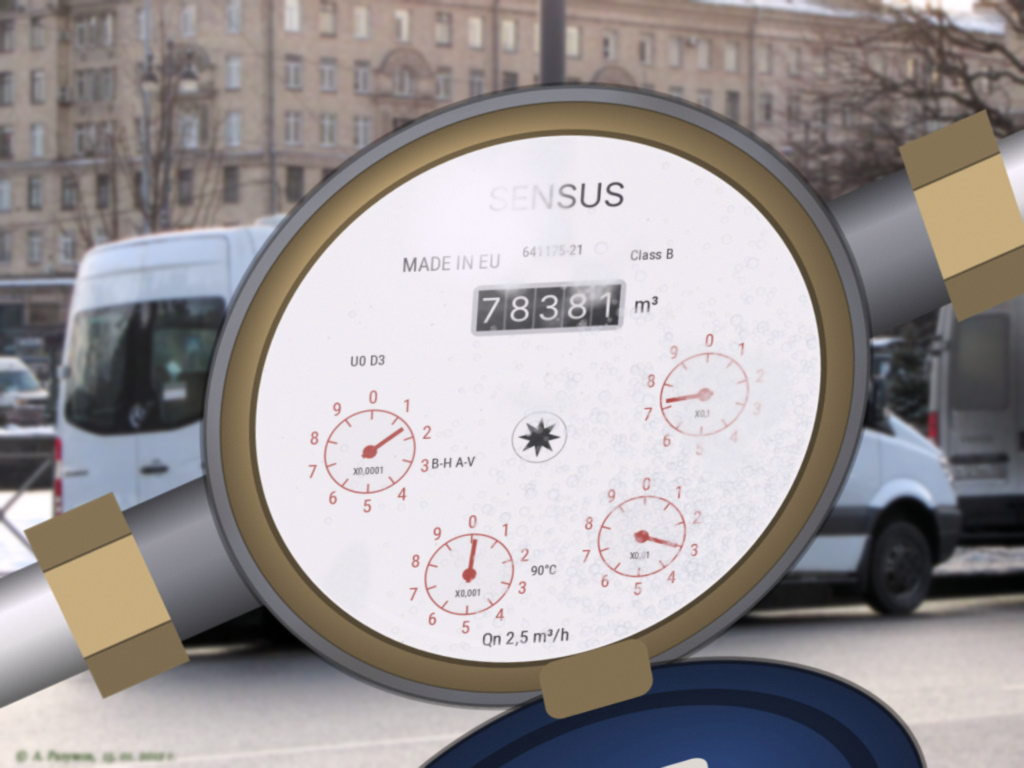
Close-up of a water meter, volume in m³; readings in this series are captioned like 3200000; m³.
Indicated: 78381.7301; m³
